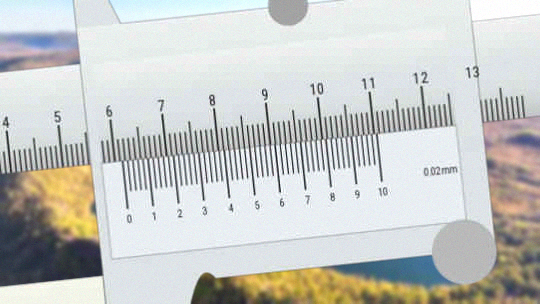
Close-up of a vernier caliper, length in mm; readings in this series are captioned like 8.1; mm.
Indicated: 61.5; mm
